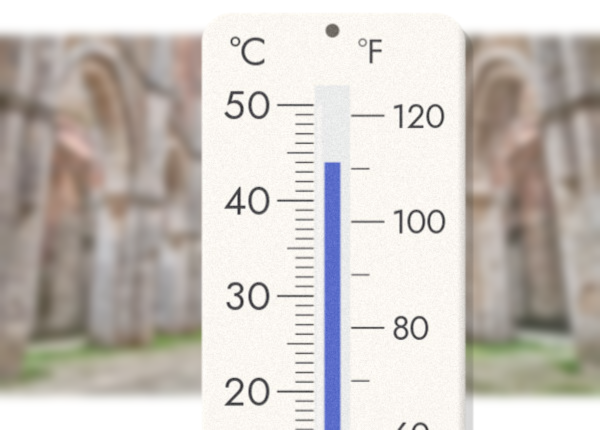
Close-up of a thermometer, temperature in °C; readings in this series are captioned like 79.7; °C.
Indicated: 44; °C
